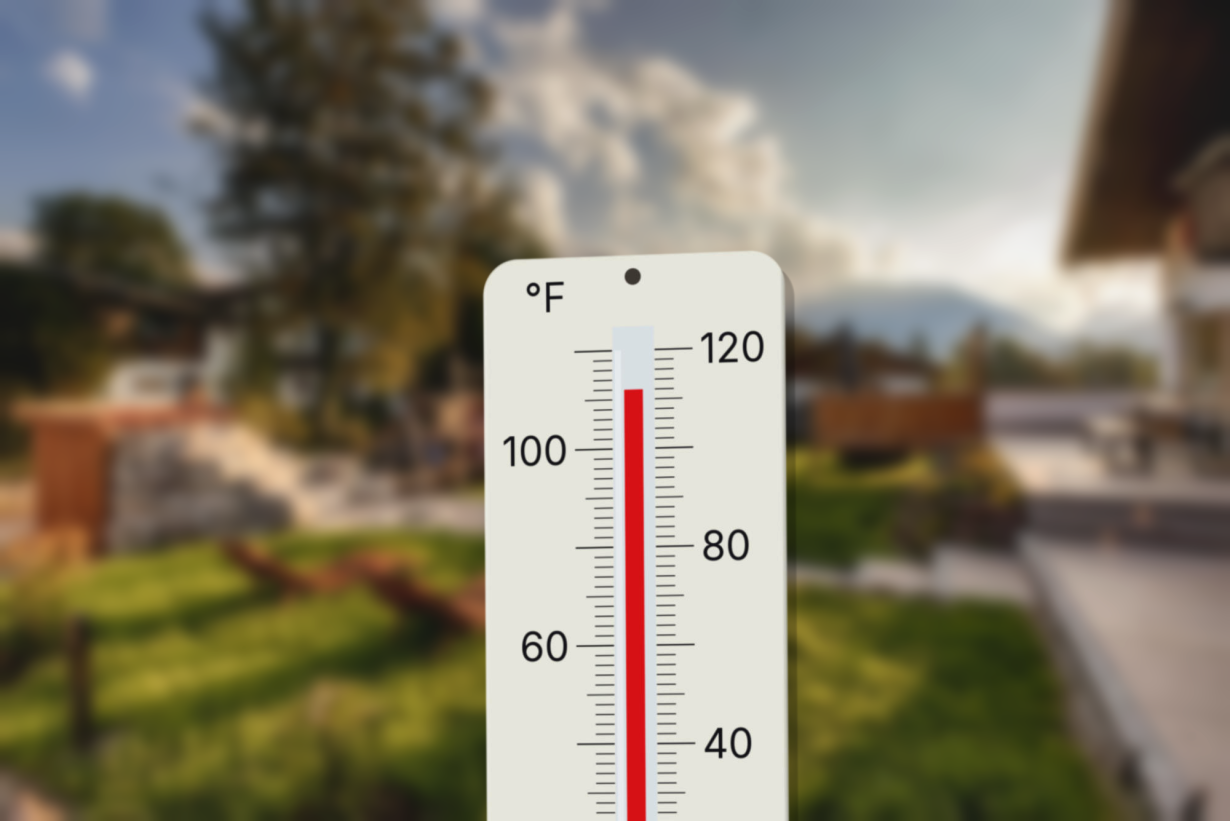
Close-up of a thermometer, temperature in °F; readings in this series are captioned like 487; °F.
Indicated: 112; °F
